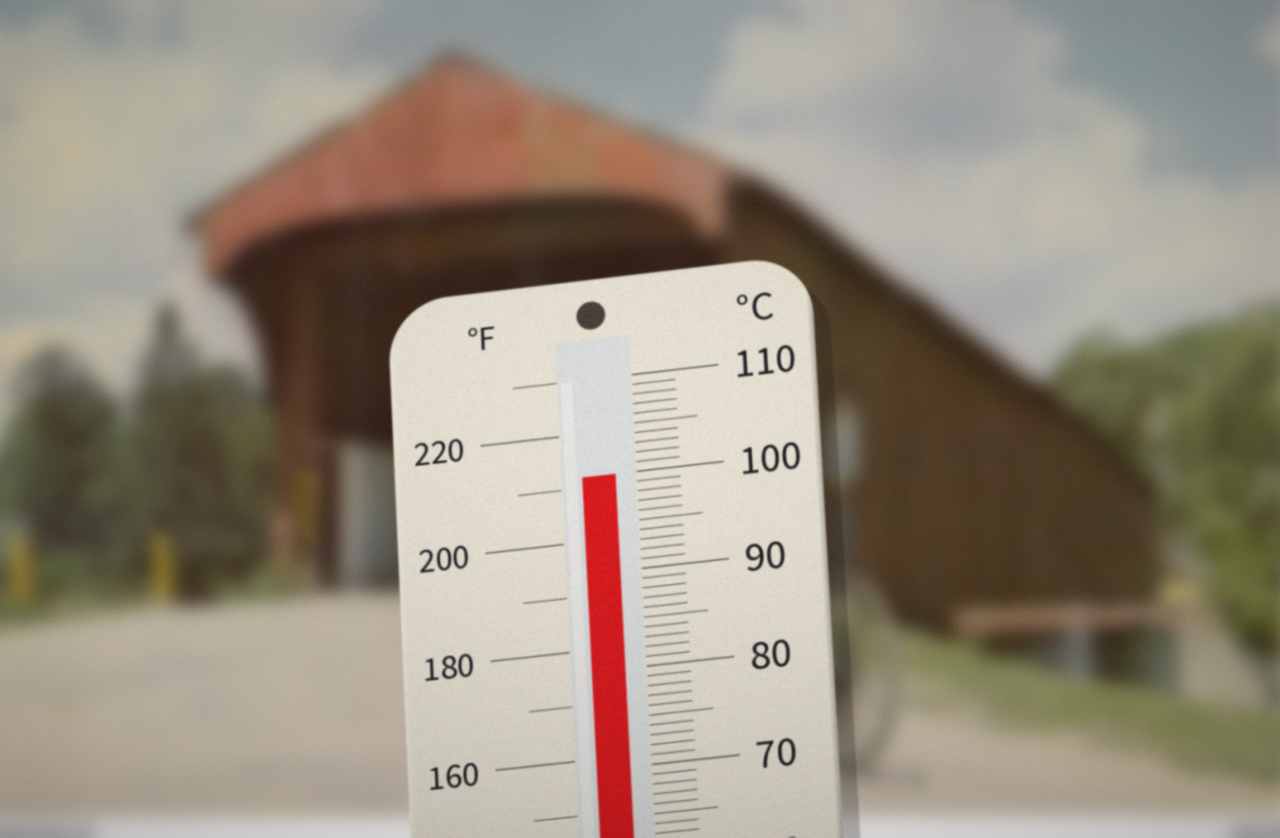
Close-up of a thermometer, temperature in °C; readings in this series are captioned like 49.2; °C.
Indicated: 100; °C
